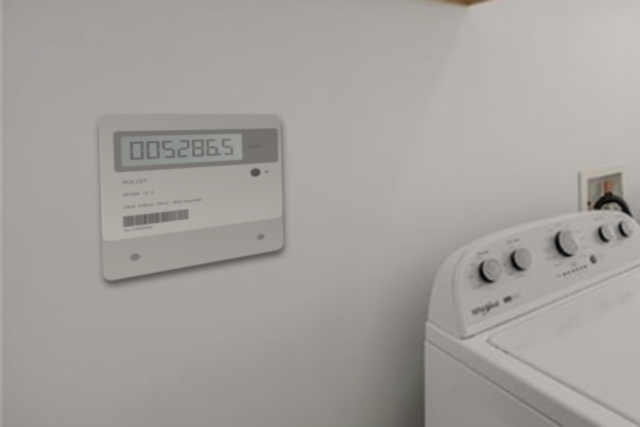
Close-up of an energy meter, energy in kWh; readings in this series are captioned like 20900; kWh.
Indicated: 5286.5; kWh
